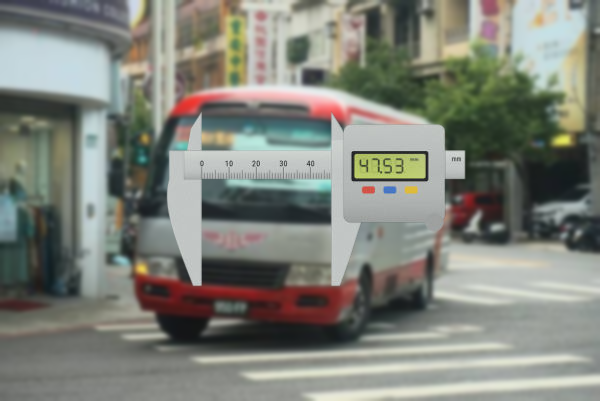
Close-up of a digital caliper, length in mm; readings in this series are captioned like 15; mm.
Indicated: 47.53; mm
